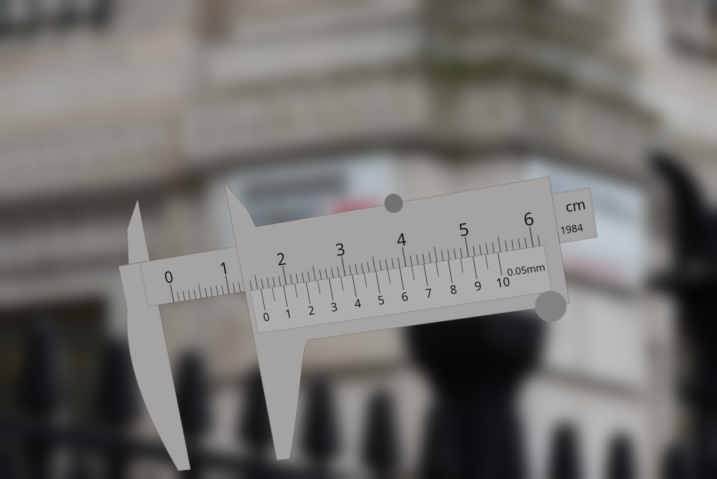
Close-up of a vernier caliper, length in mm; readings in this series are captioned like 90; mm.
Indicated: 15.6; mm
